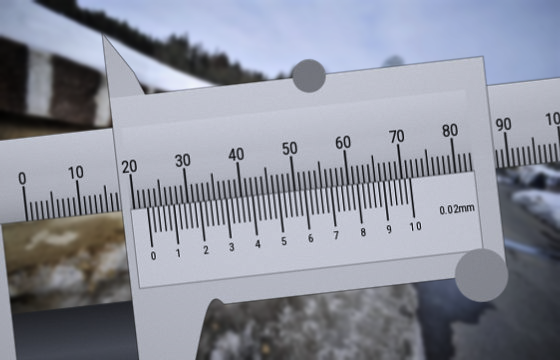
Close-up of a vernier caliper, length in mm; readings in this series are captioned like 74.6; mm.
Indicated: 22.5; mm
